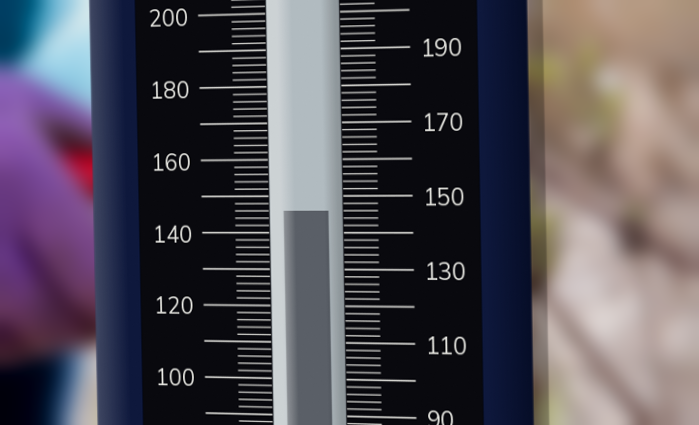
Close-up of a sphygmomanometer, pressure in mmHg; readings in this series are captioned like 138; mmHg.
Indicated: 146; mmHg
